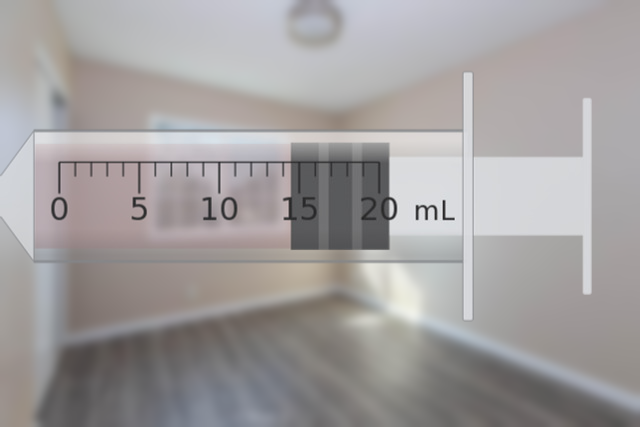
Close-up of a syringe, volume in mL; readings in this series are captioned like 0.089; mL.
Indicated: 14.5; mL
